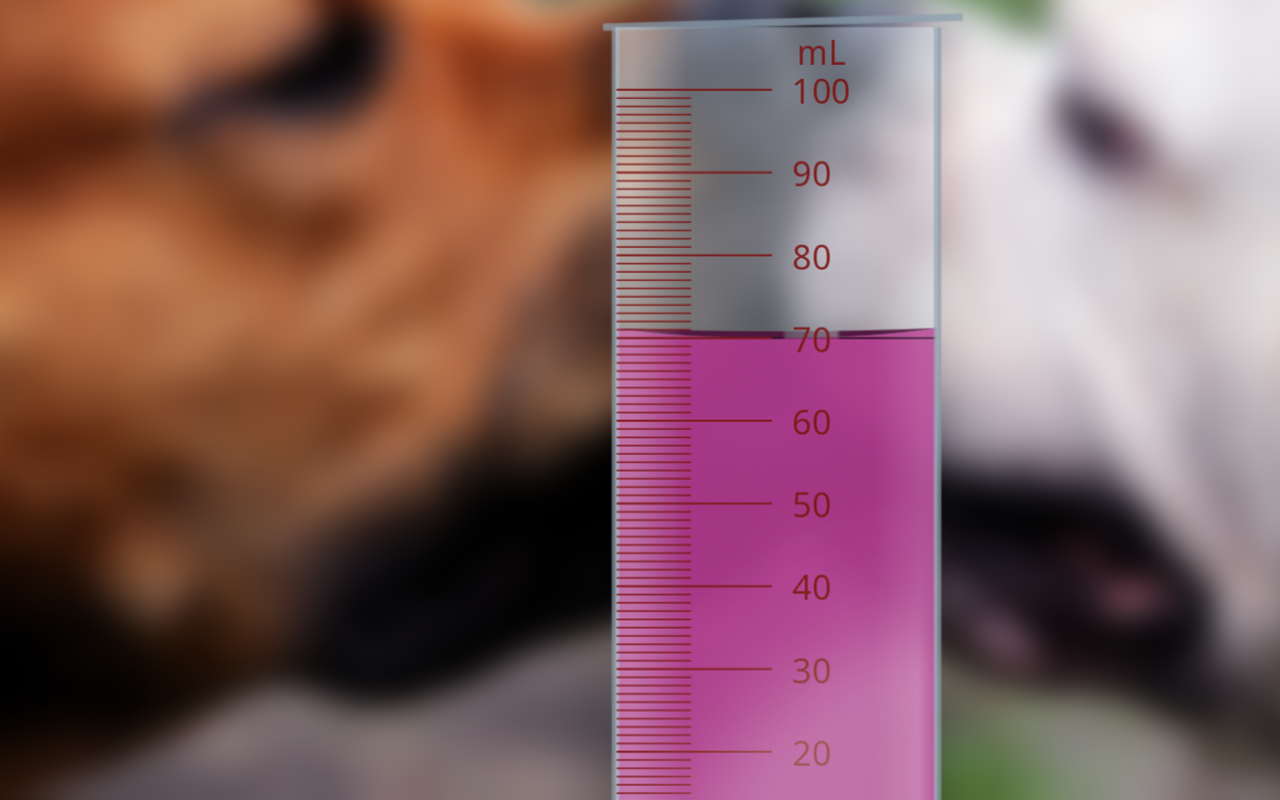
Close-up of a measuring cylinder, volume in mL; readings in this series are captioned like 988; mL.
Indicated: 70; mL
